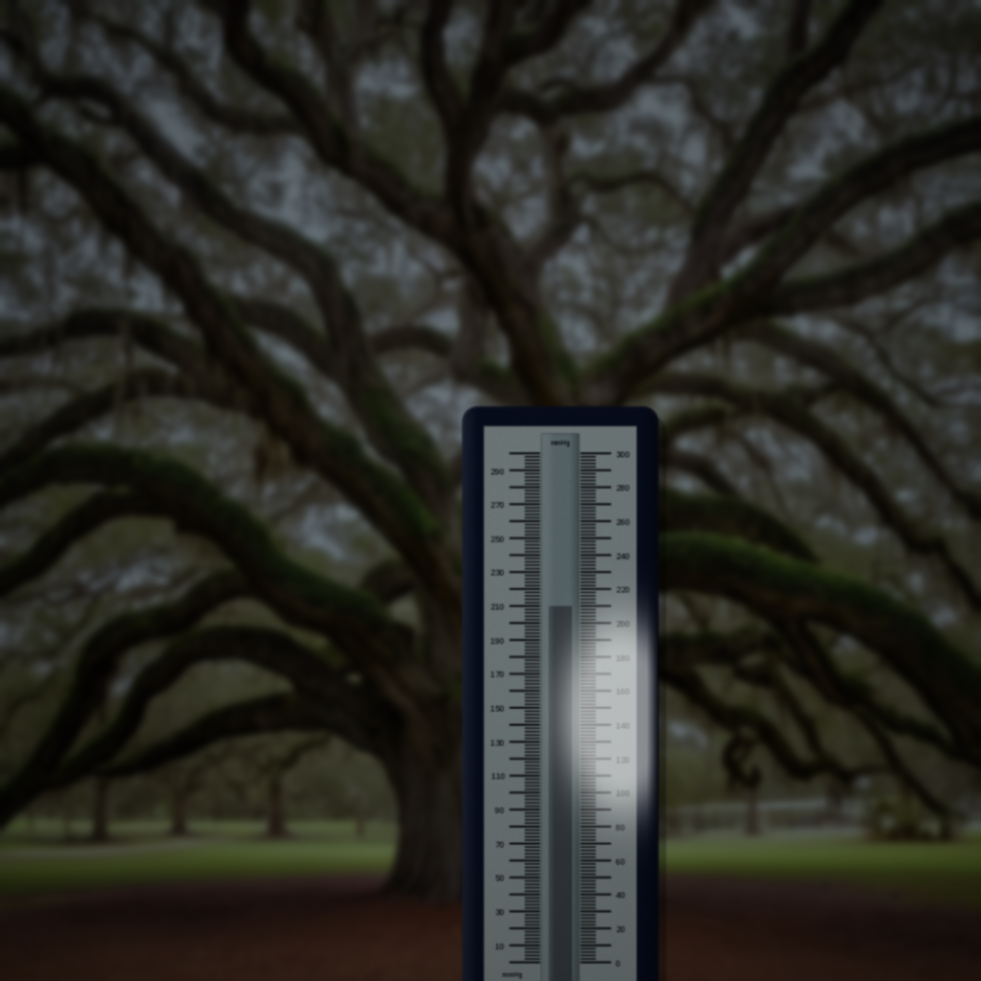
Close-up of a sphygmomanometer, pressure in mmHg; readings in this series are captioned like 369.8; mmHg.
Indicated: 210; mmHg
